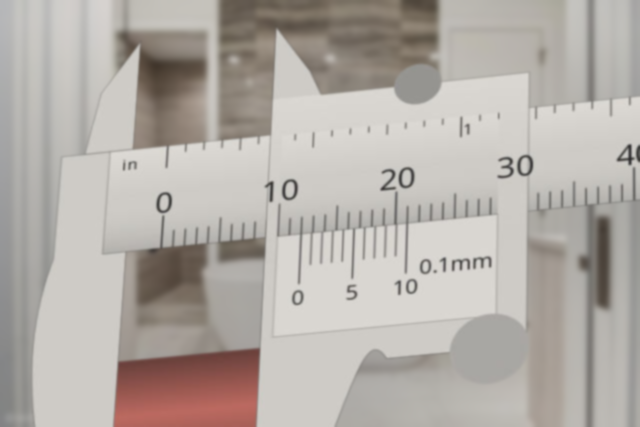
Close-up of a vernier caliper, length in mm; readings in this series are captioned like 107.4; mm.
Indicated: 12.0; mm
